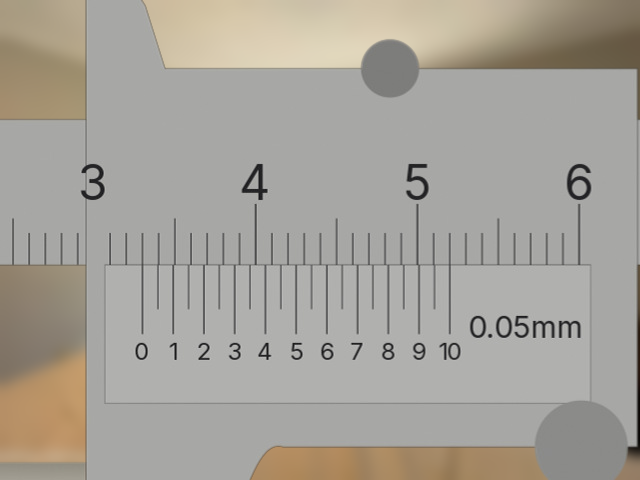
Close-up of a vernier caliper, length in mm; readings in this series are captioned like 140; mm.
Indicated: 33.0; mm
